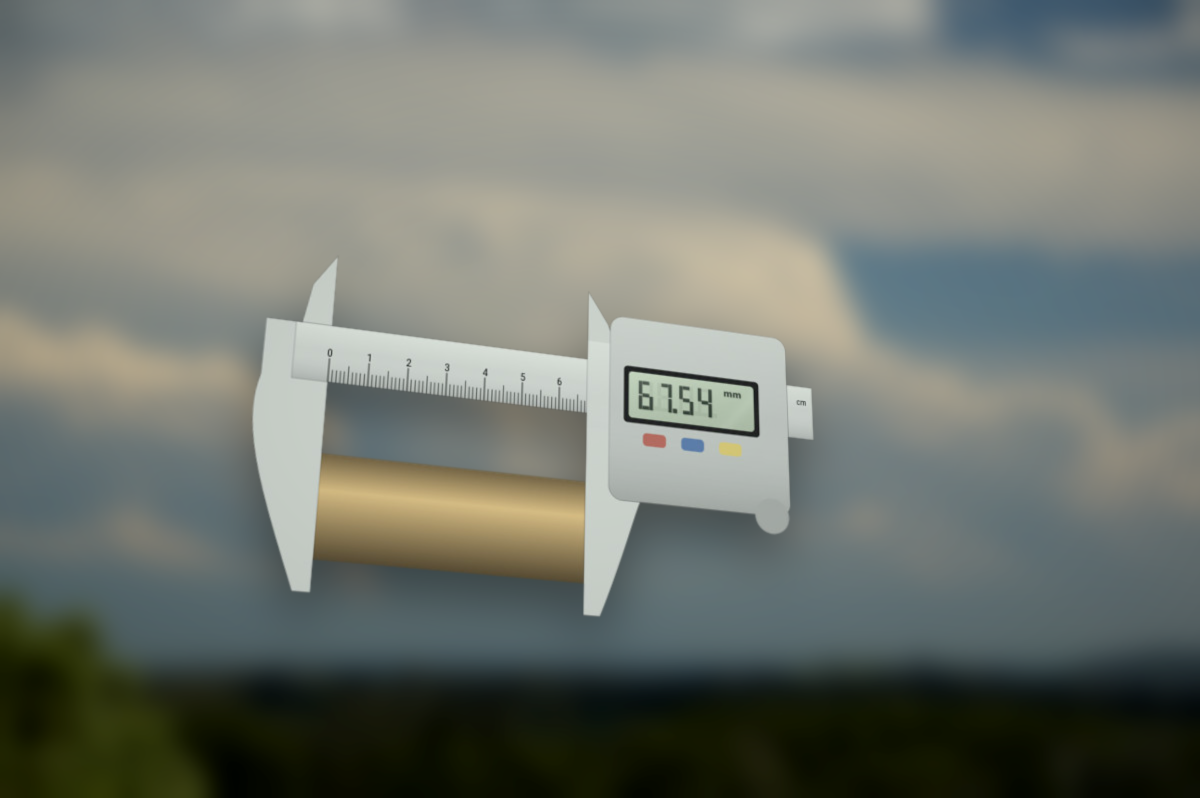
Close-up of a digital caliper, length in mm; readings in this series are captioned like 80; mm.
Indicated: 67.54; mm
